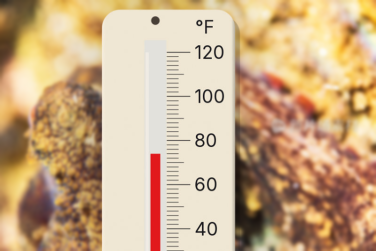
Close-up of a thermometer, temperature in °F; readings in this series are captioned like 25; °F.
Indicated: 74; °F
